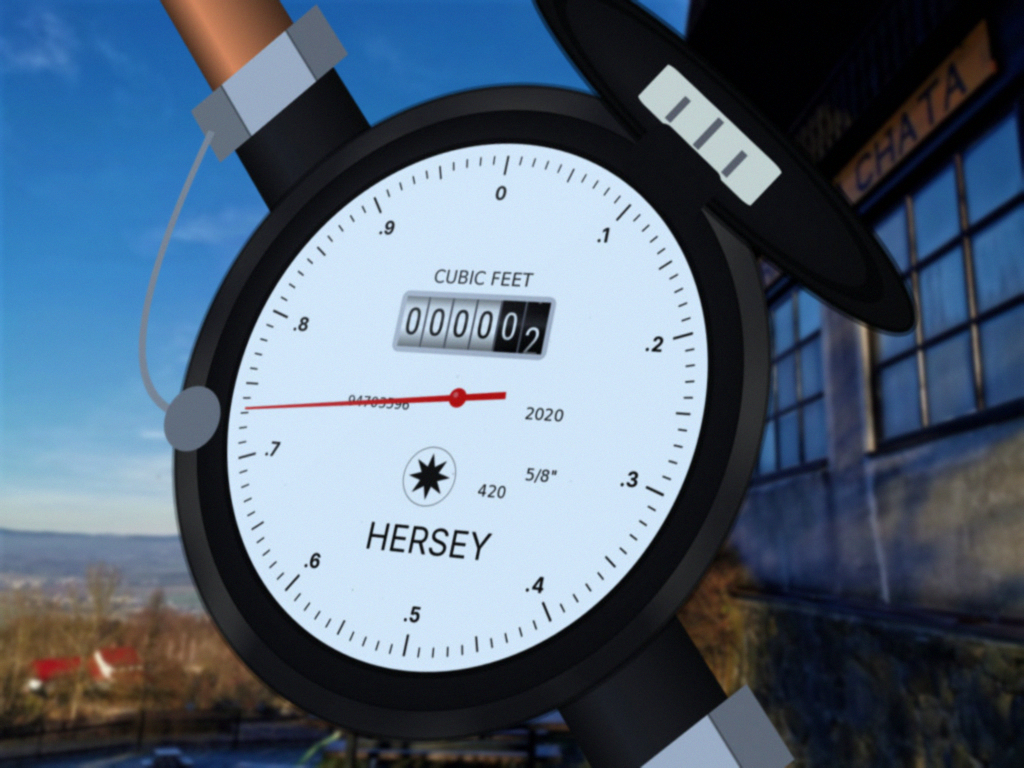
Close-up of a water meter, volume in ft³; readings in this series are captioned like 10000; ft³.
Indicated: 1.73; ft³
